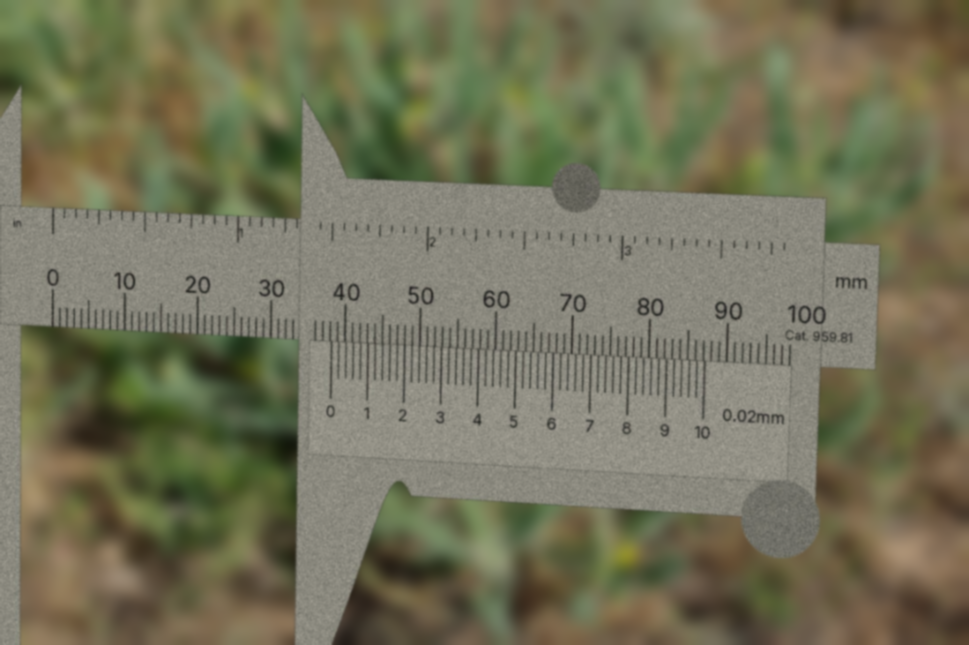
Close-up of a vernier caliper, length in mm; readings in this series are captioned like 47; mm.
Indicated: 38.2; mm
